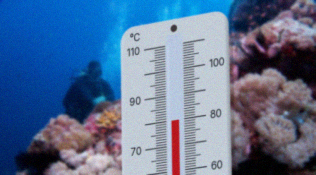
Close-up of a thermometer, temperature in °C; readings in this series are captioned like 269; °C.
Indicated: 80; °C
